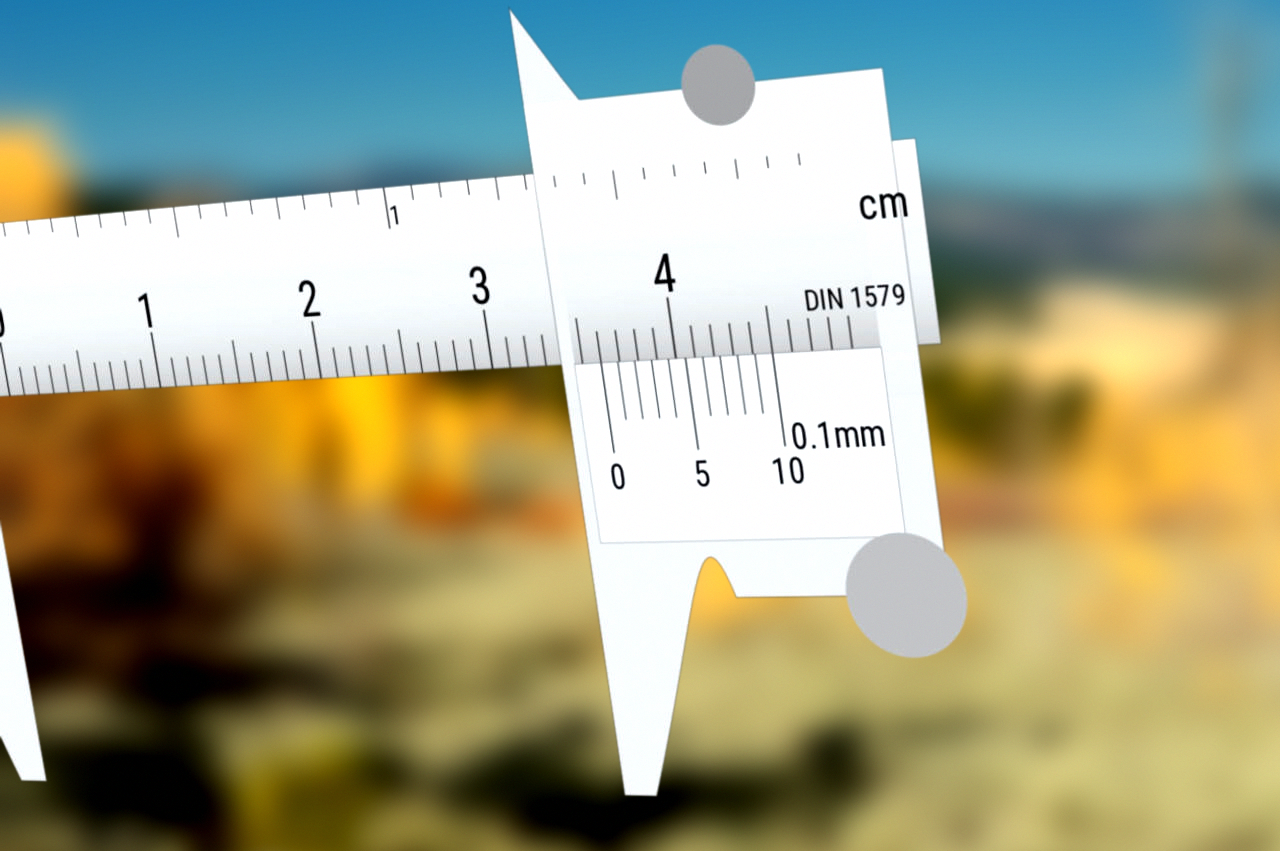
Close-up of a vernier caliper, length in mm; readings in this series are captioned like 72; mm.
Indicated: 36.0; mm
